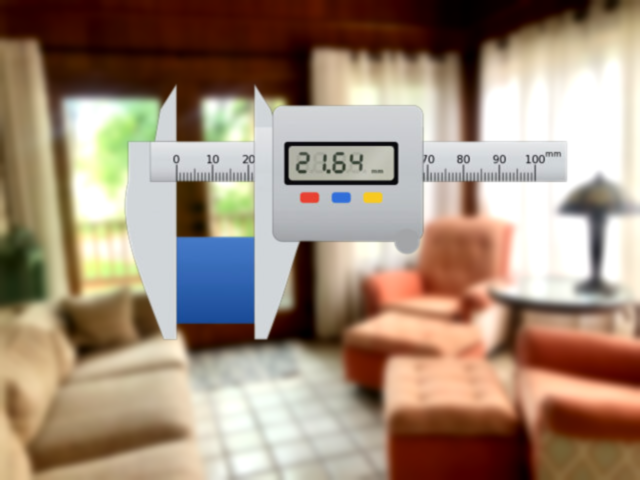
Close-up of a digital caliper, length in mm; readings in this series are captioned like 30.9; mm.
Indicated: 21.64; mm
